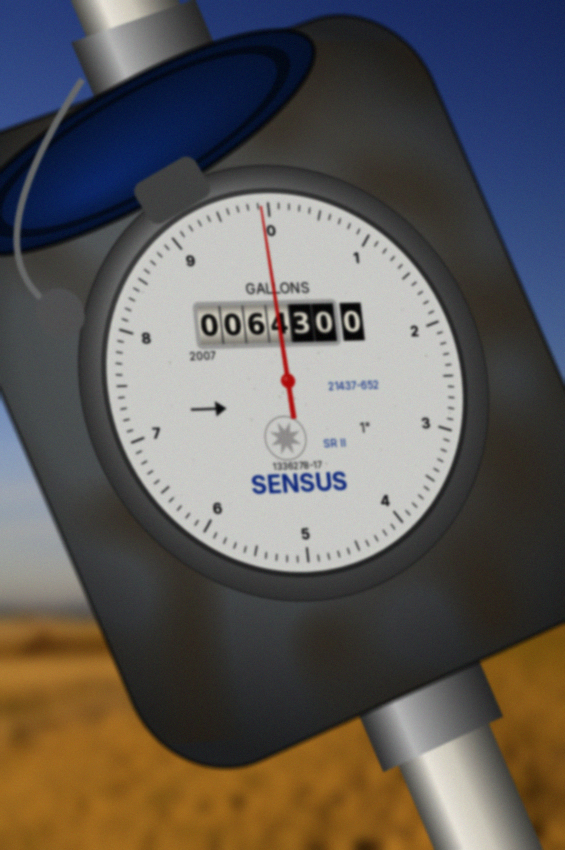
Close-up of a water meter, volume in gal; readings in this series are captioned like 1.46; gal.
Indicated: 64299.9; gal
